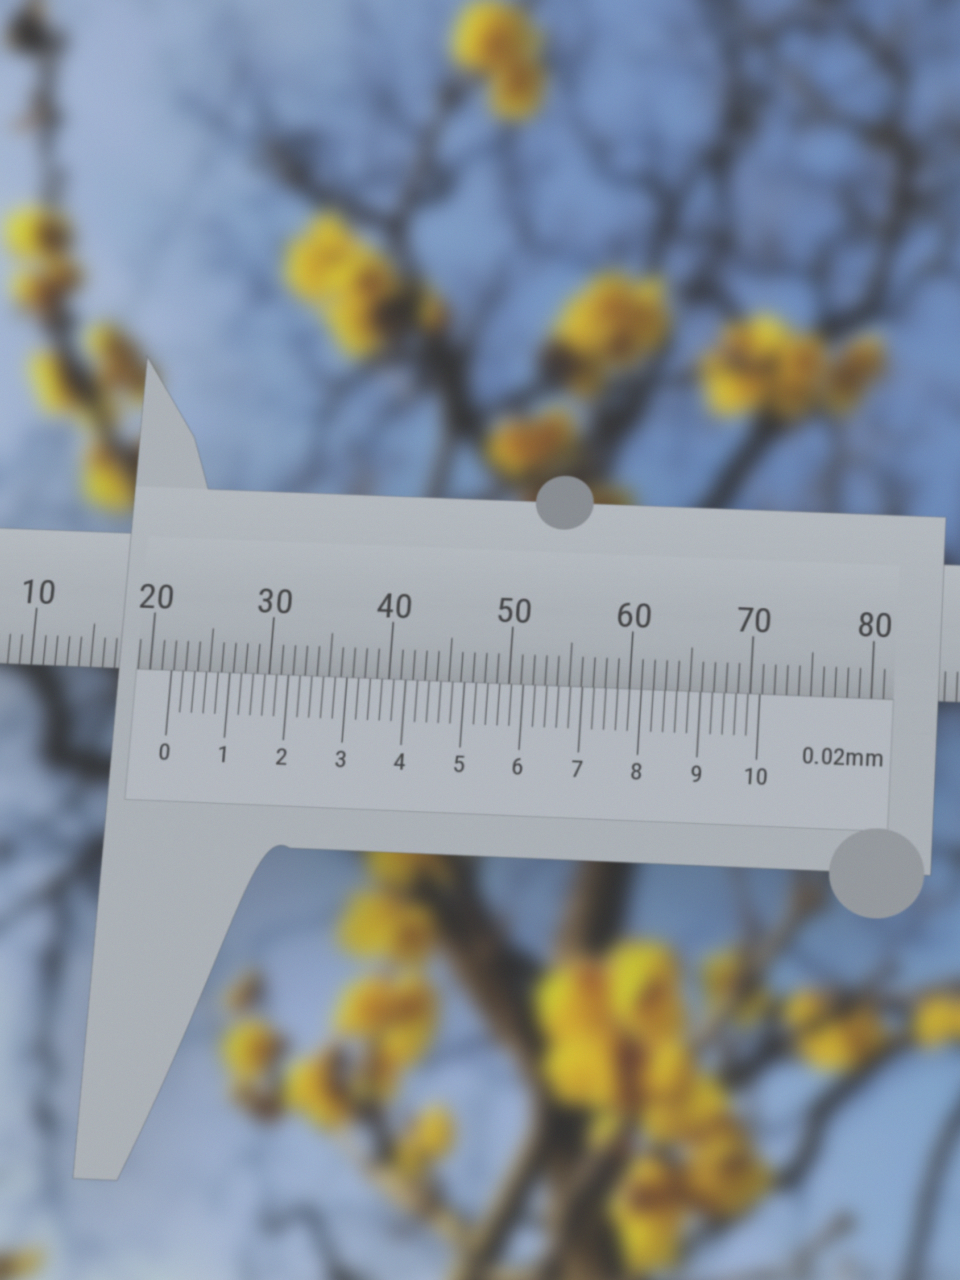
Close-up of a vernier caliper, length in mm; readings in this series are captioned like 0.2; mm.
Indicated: 21.8; mm
